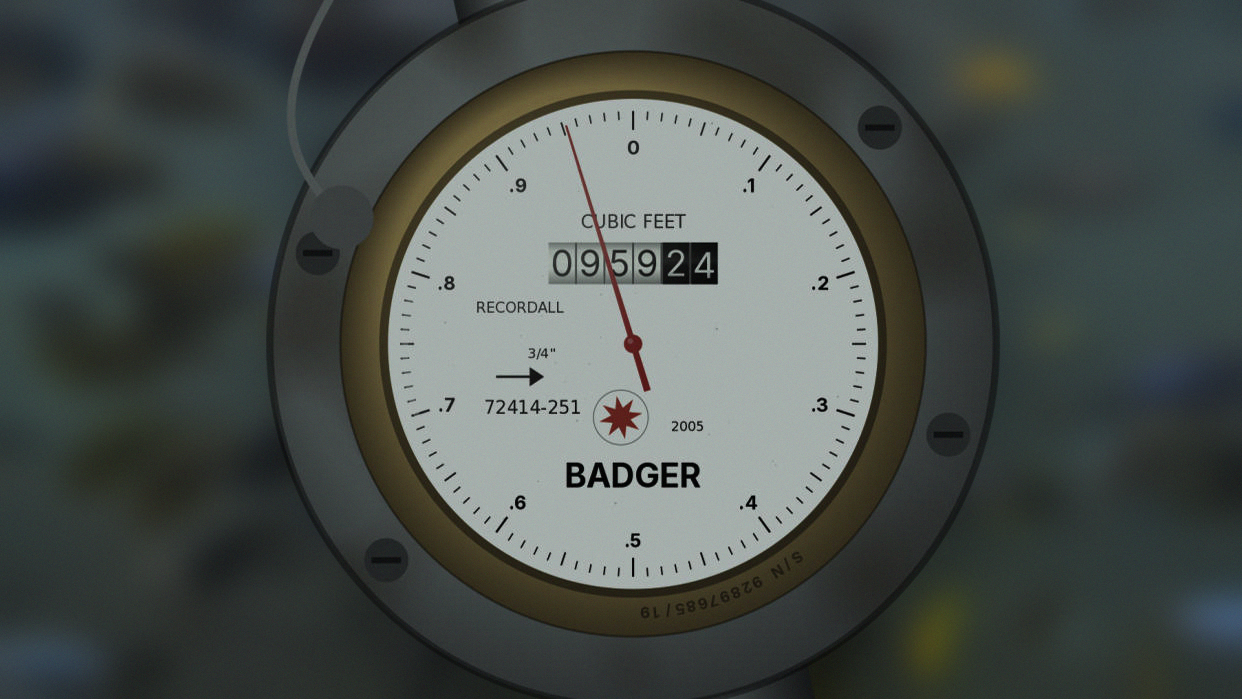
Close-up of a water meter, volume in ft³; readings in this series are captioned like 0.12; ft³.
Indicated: 95923.95; ft³
